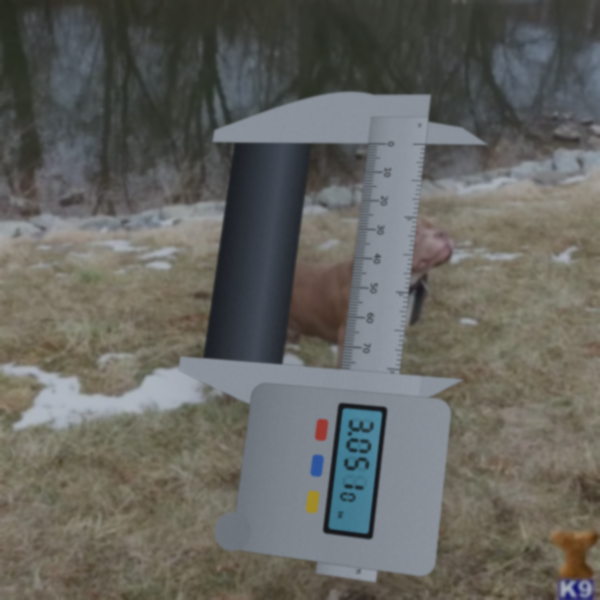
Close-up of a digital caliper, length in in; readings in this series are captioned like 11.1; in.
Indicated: 3.0510; in
